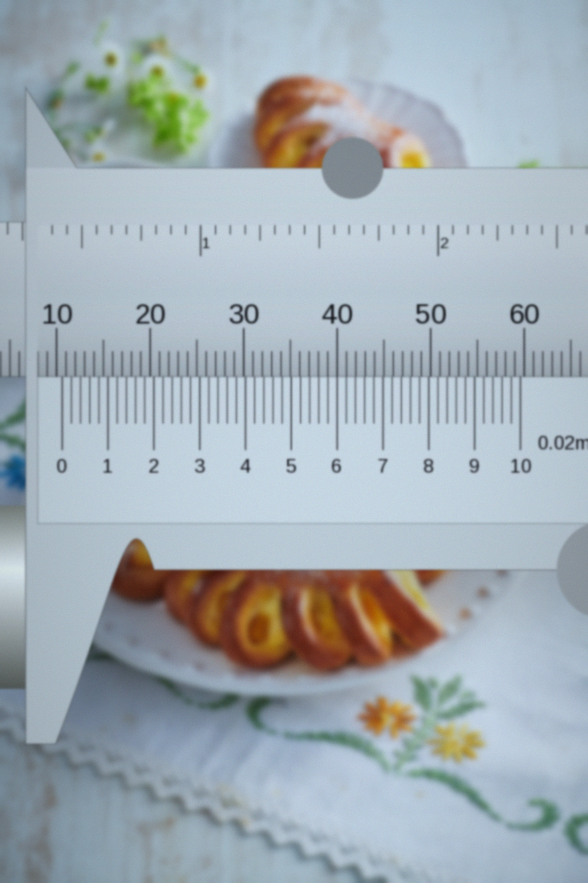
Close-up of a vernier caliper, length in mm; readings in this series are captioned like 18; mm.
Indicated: 10.6; mm
